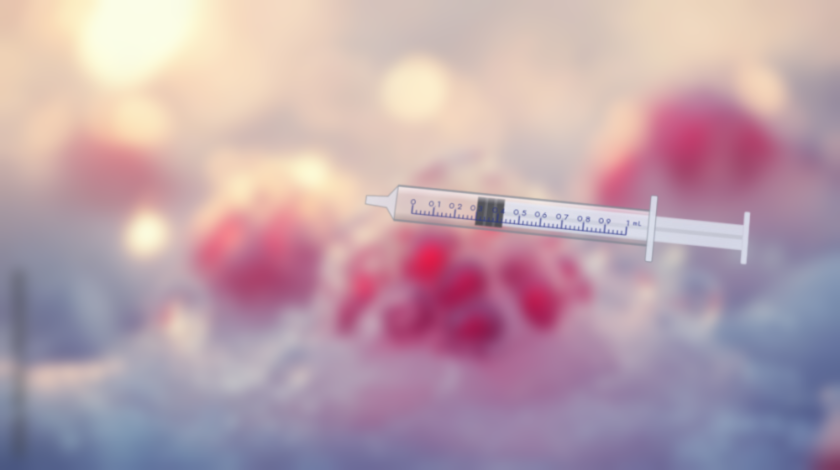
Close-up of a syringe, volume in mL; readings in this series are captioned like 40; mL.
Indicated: 0.3; mL
